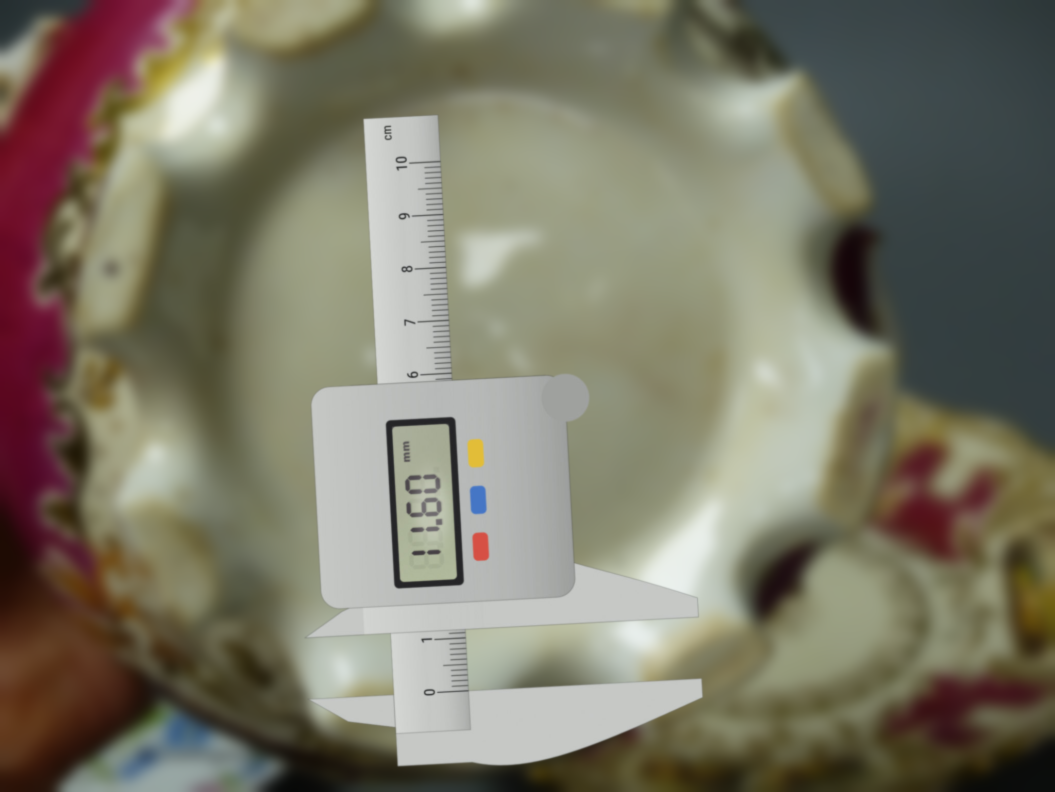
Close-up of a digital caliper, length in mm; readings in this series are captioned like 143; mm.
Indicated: 11.60; mm
